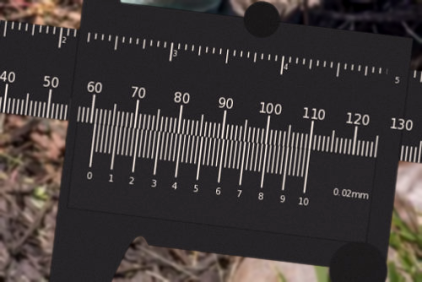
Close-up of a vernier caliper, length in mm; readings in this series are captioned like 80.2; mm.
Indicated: 61.0; mm
